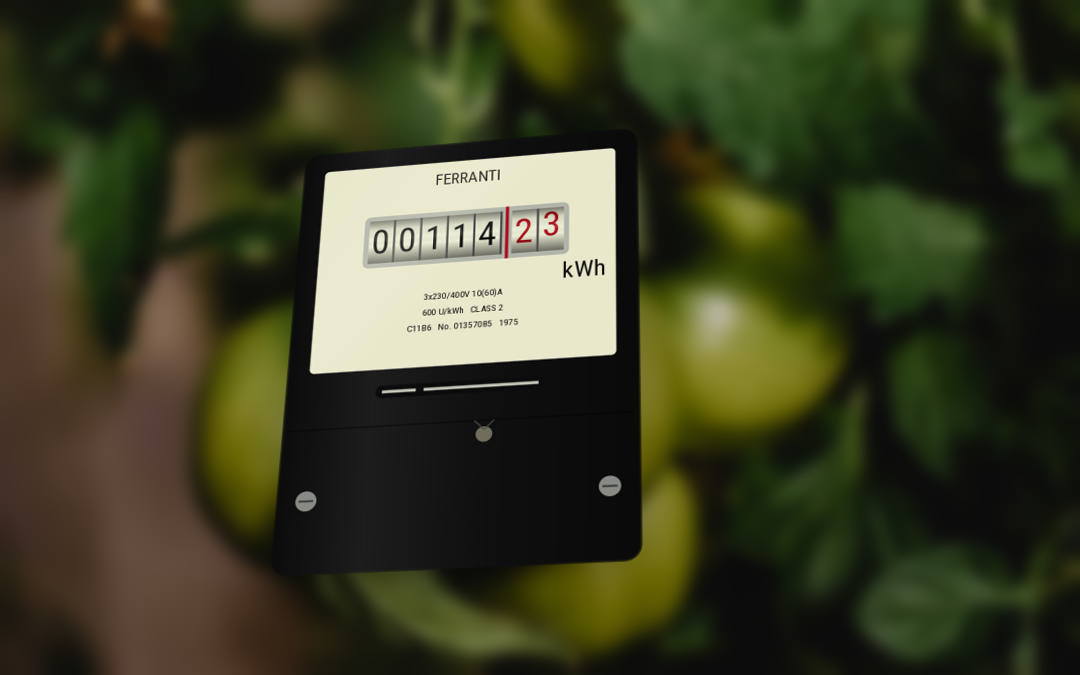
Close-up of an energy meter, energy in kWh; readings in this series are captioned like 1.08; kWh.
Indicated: 114.23; kWh
